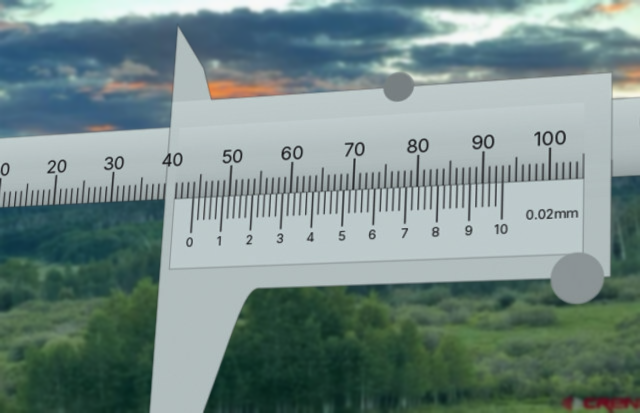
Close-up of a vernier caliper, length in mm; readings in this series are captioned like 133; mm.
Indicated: 44.0; mm
